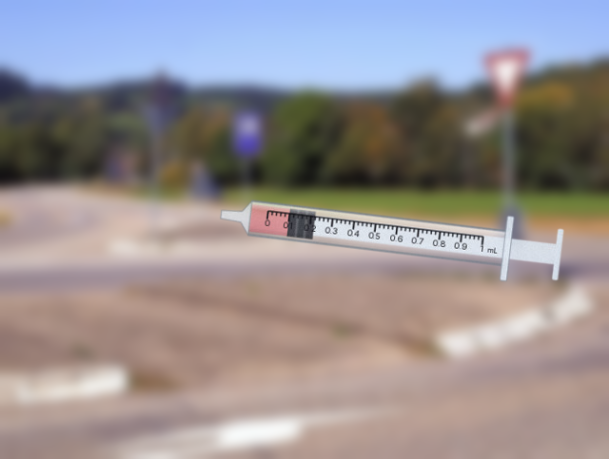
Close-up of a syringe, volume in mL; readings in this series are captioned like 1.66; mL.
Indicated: 0.1; mL
